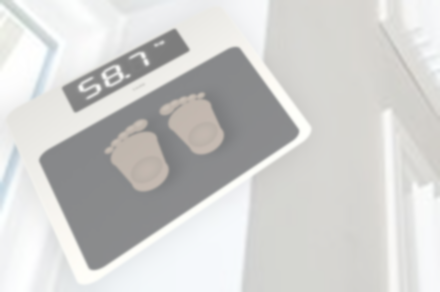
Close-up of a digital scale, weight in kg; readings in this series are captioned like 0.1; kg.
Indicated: 58.7; kg
